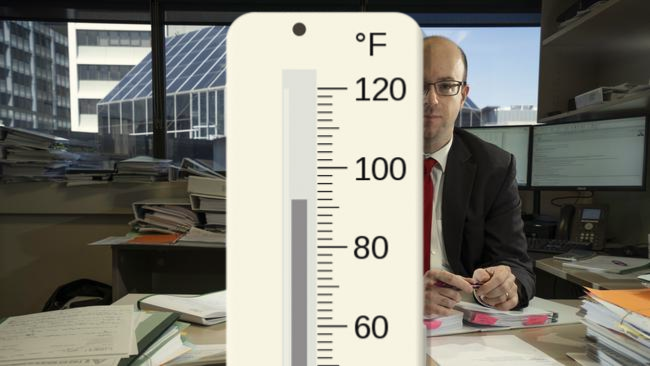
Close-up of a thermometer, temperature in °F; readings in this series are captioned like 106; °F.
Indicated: 92; °F
